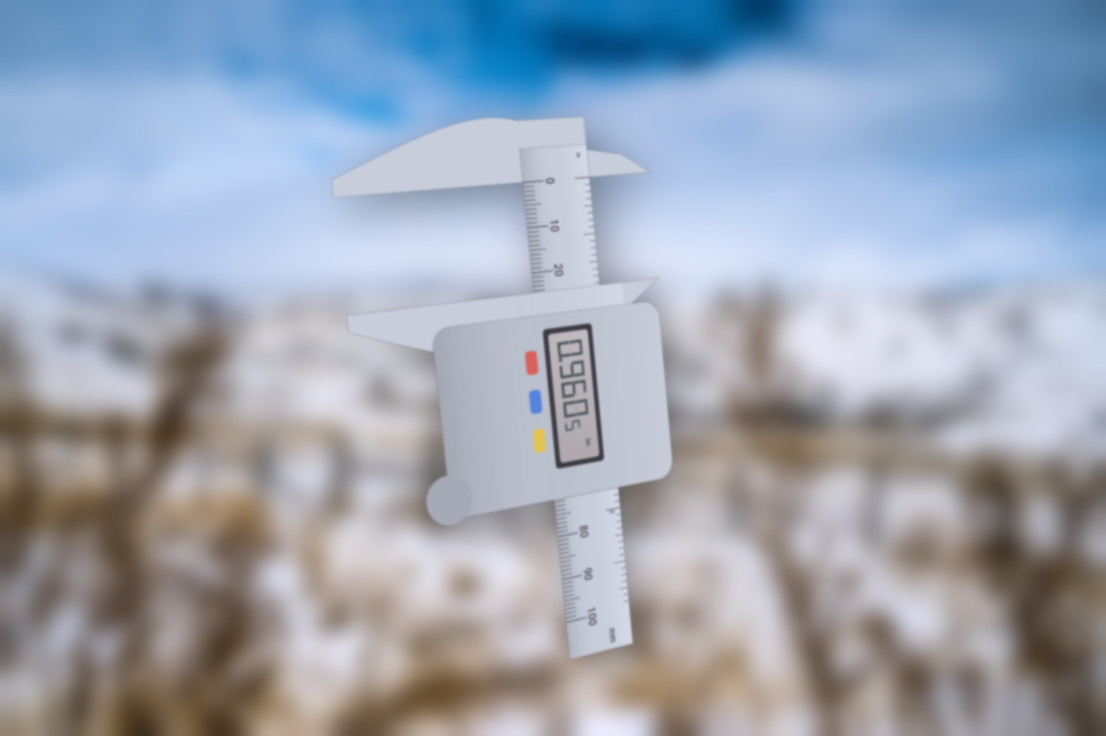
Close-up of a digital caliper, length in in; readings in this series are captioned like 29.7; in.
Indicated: 0.9605; in
